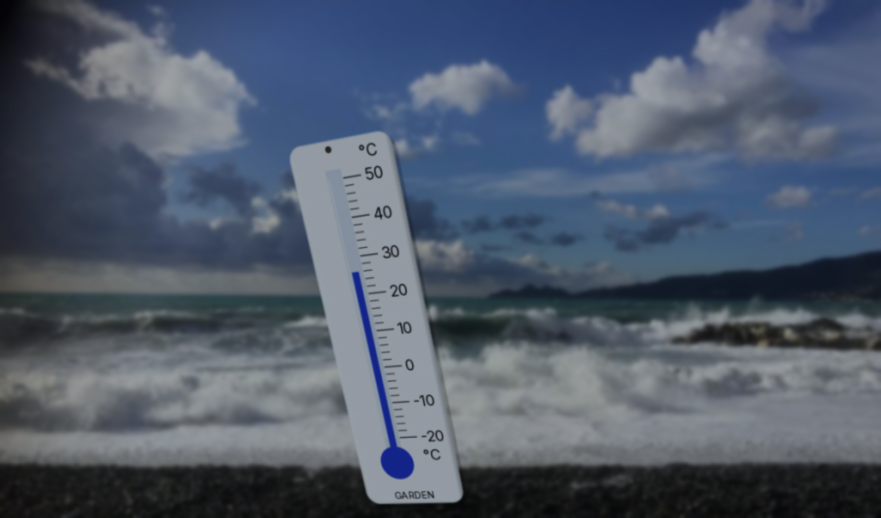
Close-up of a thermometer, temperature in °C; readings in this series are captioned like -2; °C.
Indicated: 26; °C
